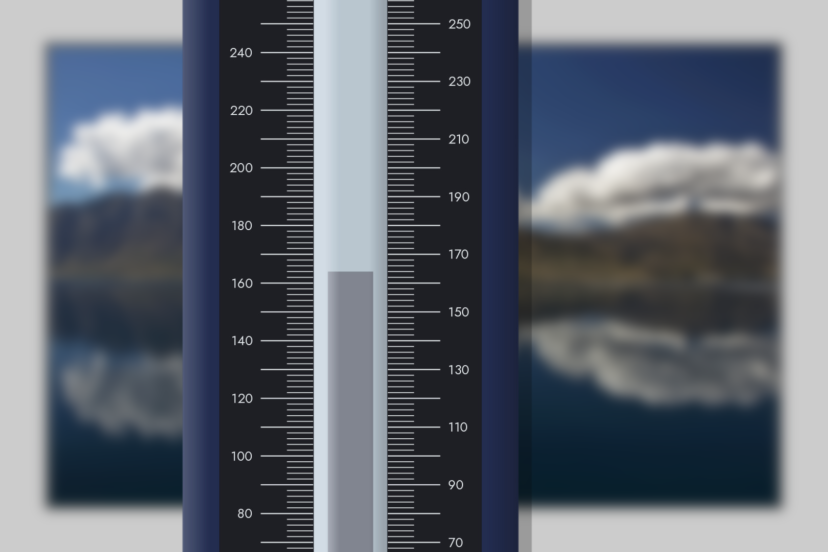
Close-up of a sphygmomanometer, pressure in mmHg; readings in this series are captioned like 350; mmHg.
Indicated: 164; mmHg
